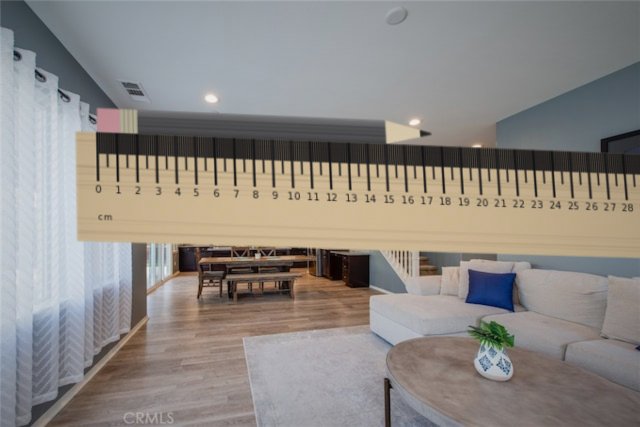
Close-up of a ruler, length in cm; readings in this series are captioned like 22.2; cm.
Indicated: 17.5; cm
